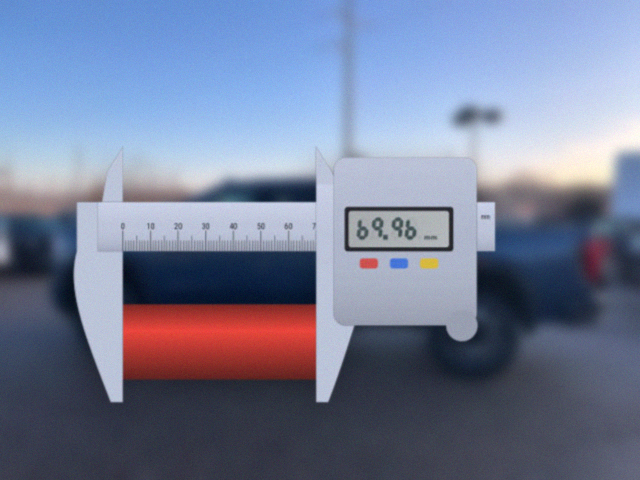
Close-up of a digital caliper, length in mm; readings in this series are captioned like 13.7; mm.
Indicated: 69.96; mm
